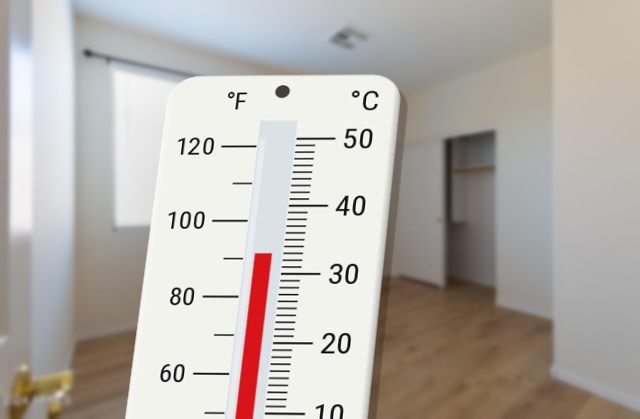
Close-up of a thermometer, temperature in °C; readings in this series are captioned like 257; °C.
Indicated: 33; °C
